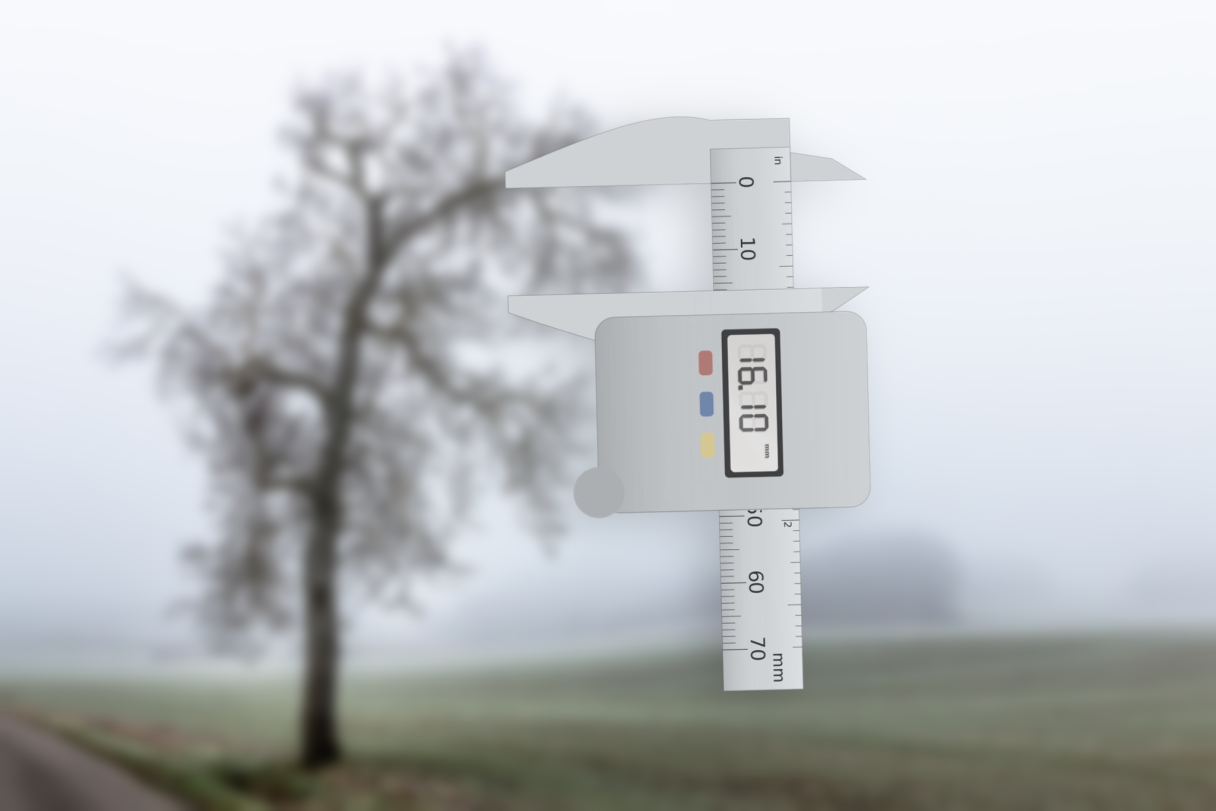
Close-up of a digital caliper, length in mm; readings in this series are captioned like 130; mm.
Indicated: 16.10; mm
